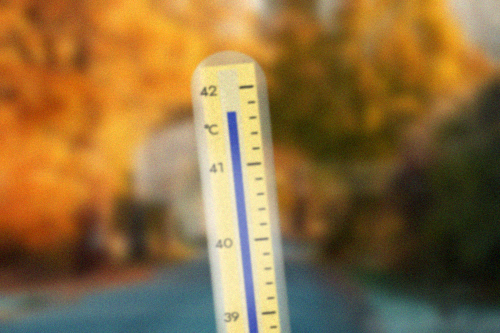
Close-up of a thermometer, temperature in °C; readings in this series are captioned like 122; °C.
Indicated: 41.7; °C
